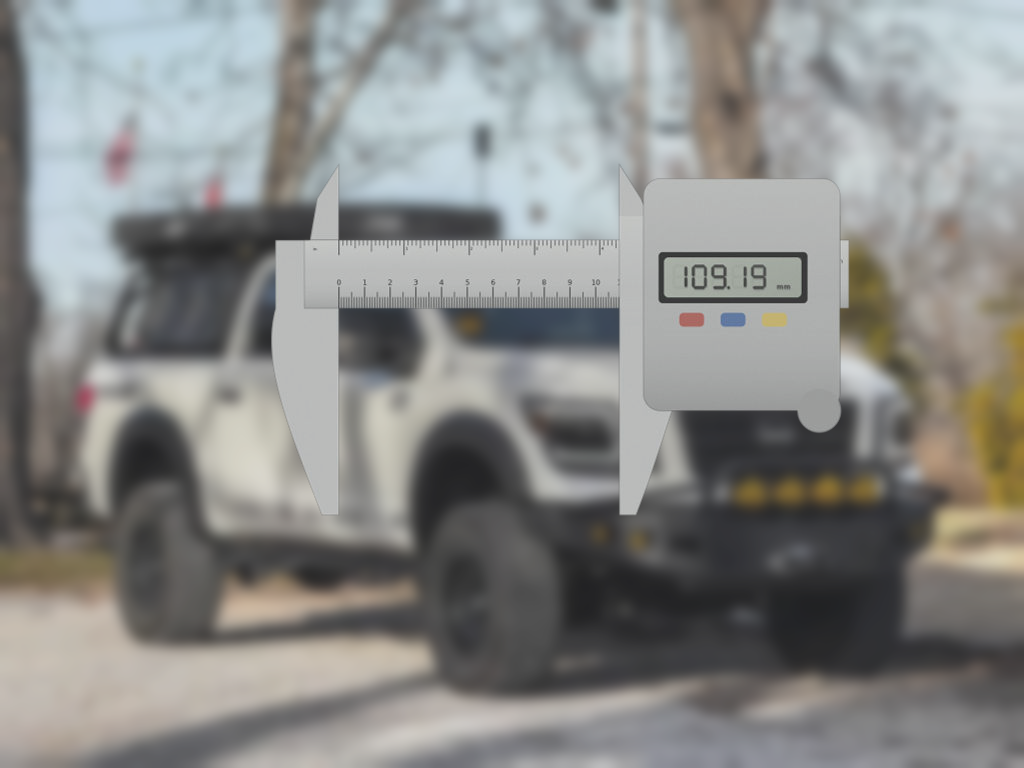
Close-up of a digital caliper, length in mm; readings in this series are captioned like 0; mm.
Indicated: 109.19; mm
